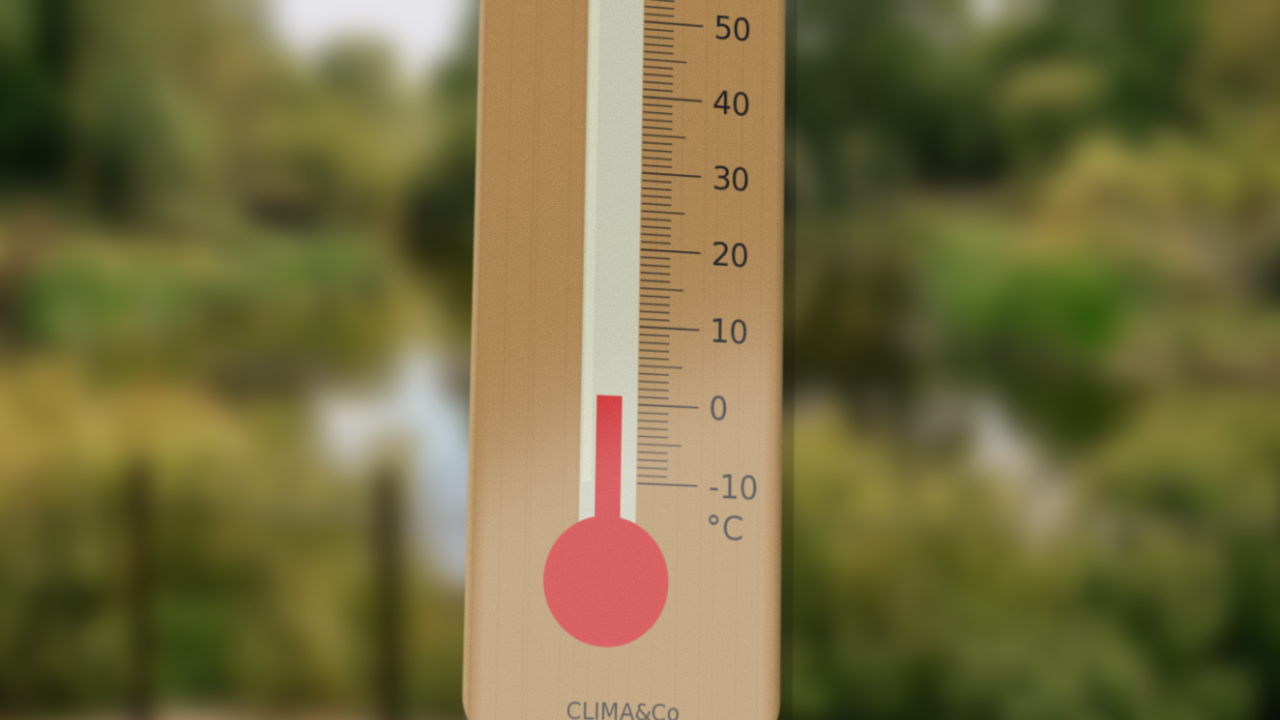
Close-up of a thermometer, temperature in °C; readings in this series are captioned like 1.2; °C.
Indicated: 1; °C
